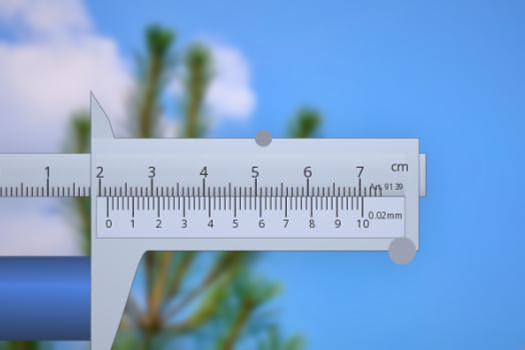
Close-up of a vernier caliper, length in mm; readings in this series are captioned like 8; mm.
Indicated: 21.5; mm
